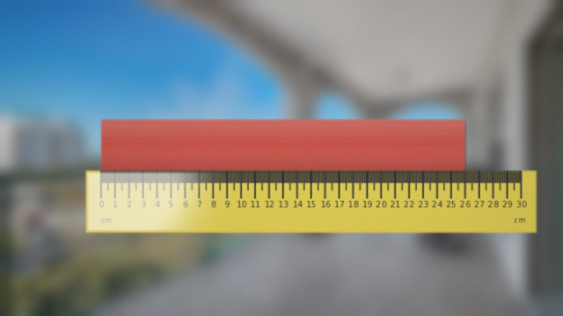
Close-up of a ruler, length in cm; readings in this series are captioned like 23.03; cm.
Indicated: 26; cm
